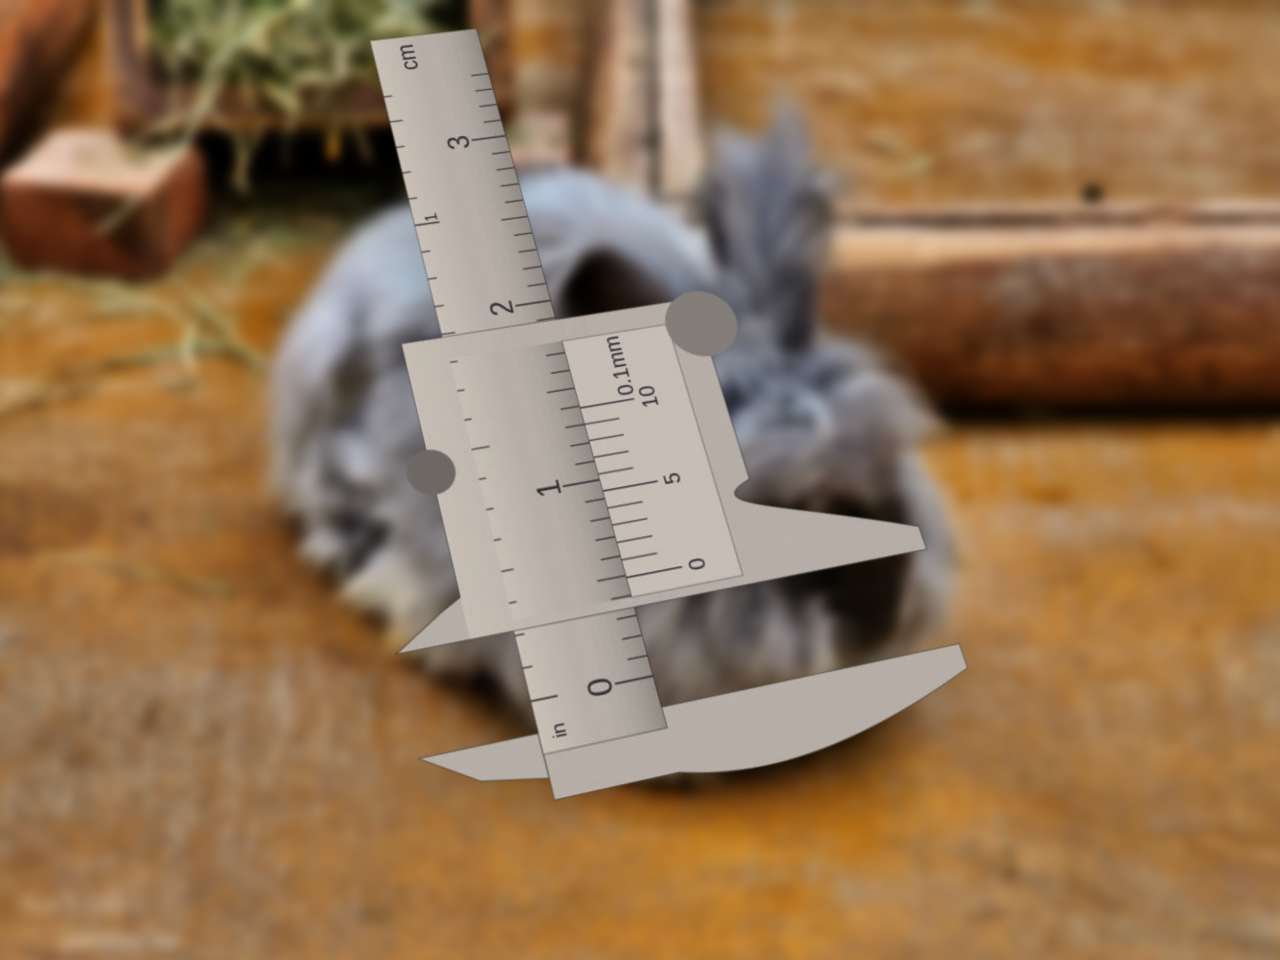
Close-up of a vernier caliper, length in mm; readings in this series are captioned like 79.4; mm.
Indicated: 4.9; mm
